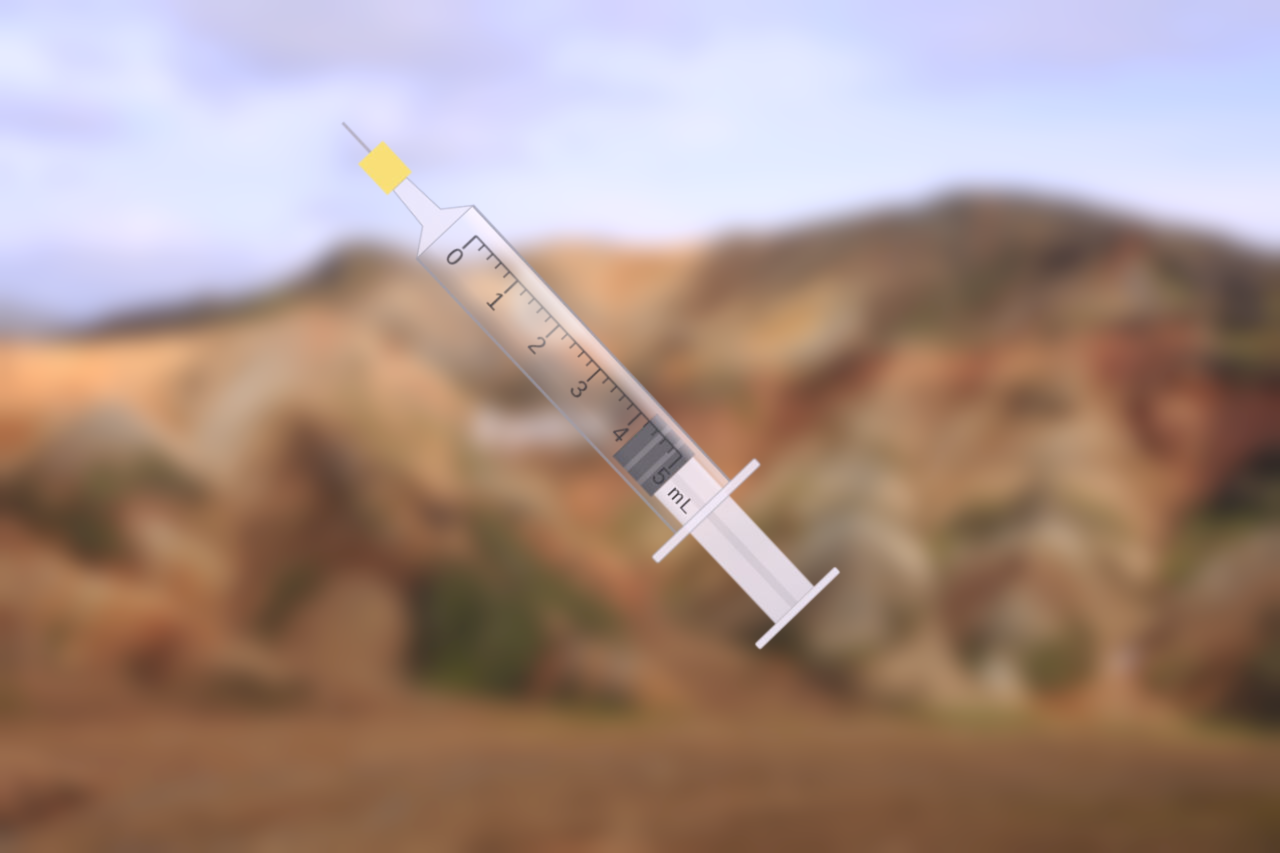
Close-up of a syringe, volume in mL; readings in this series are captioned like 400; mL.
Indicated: 4.2; mL
